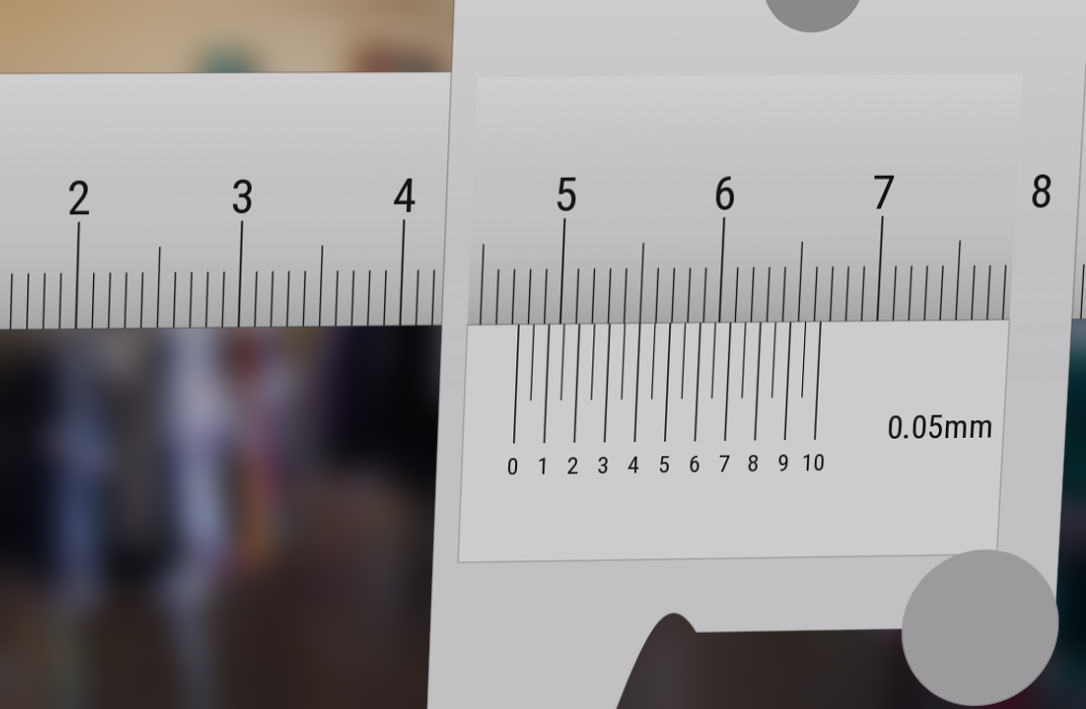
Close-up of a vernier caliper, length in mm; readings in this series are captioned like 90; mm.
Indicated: 47.4; mm
